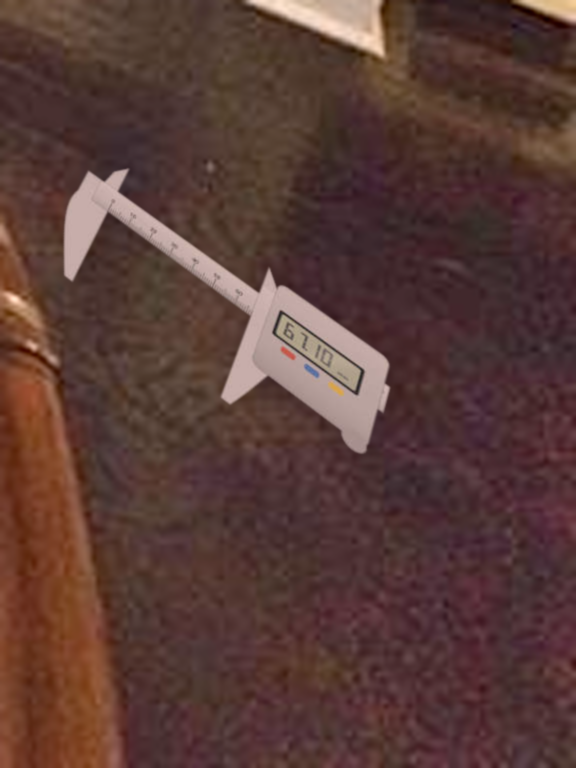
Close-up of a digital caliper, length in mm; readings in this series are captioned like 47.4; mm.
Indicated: 67.10; mm
